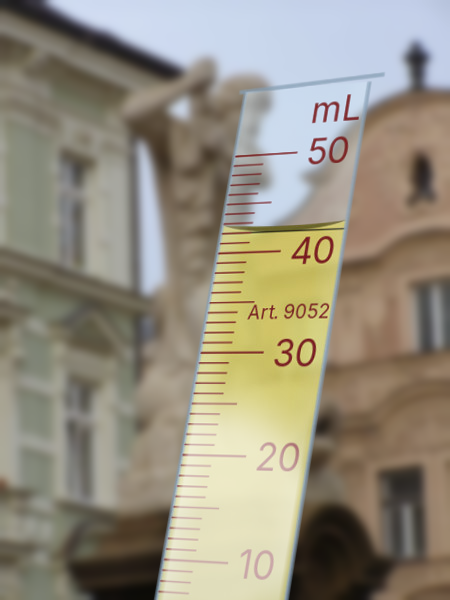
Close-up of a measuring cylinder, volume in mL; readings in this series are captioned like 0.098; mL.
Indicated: 42; mL
